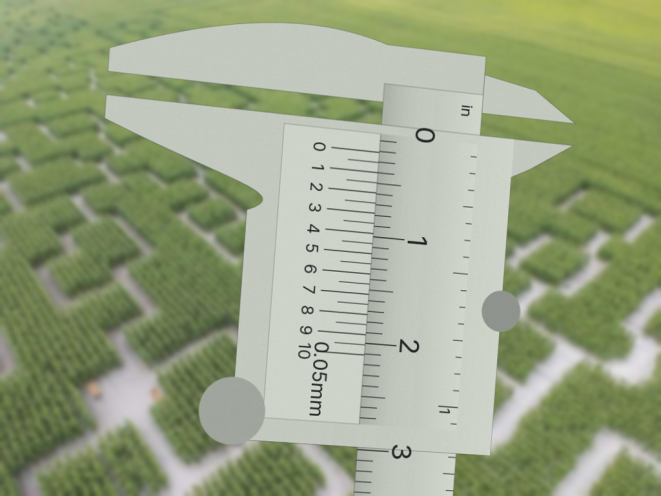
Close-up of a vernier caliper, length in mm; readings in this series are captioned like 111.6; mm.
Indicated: 2.1; mm
